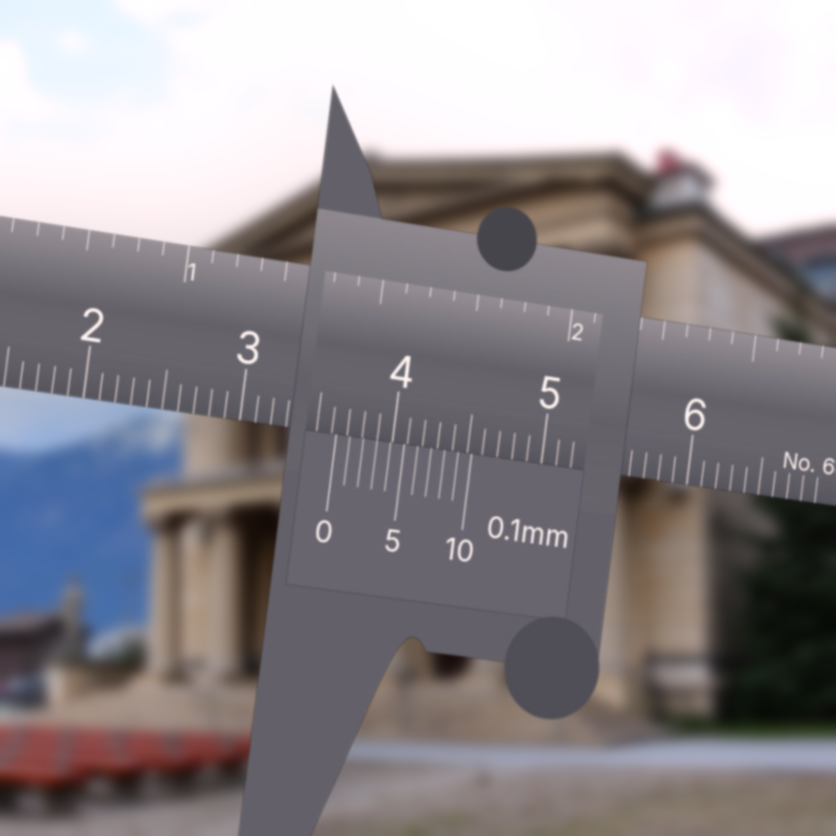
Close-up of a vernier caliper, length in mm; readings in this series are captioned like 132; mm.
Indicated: 36.3; mm
